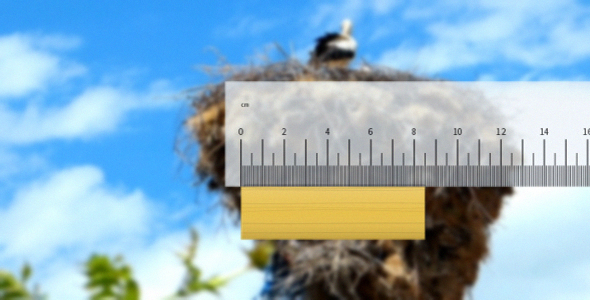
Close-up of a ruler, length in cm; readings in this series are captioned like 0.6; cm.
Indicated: 8.5; cm
